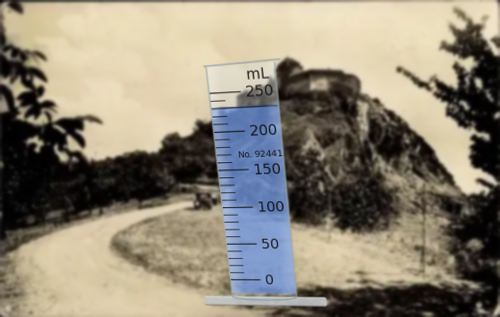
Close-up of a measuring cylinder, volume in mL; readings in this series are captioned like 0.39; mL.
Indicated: 230; mL
